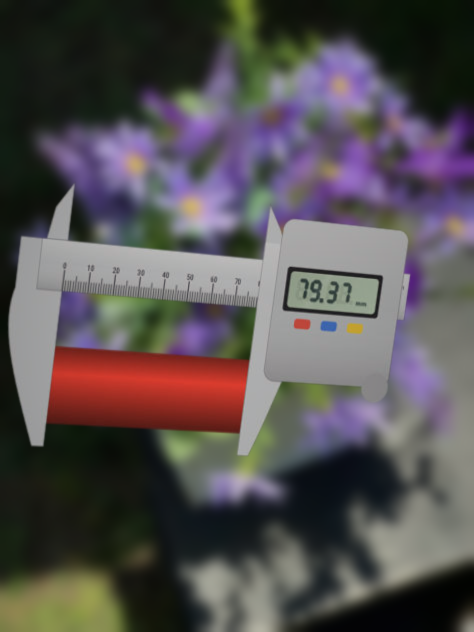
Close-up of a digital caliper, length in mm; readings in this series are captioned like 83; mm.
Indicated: 79.37; mm
